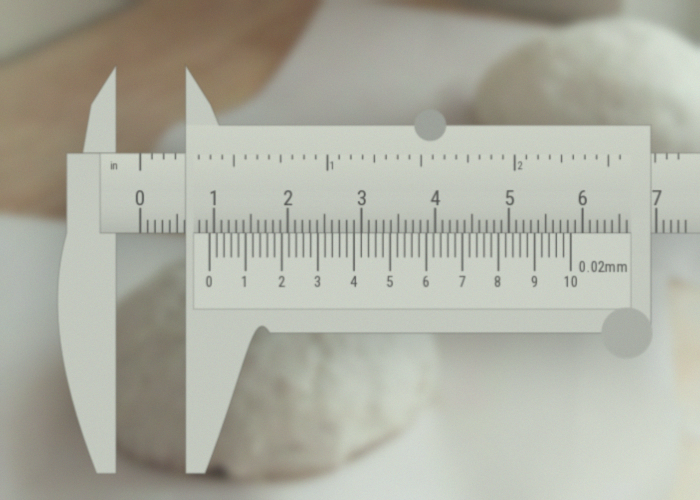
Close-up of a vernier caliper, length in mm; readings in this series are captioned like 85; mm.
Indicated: 9.4; mm
